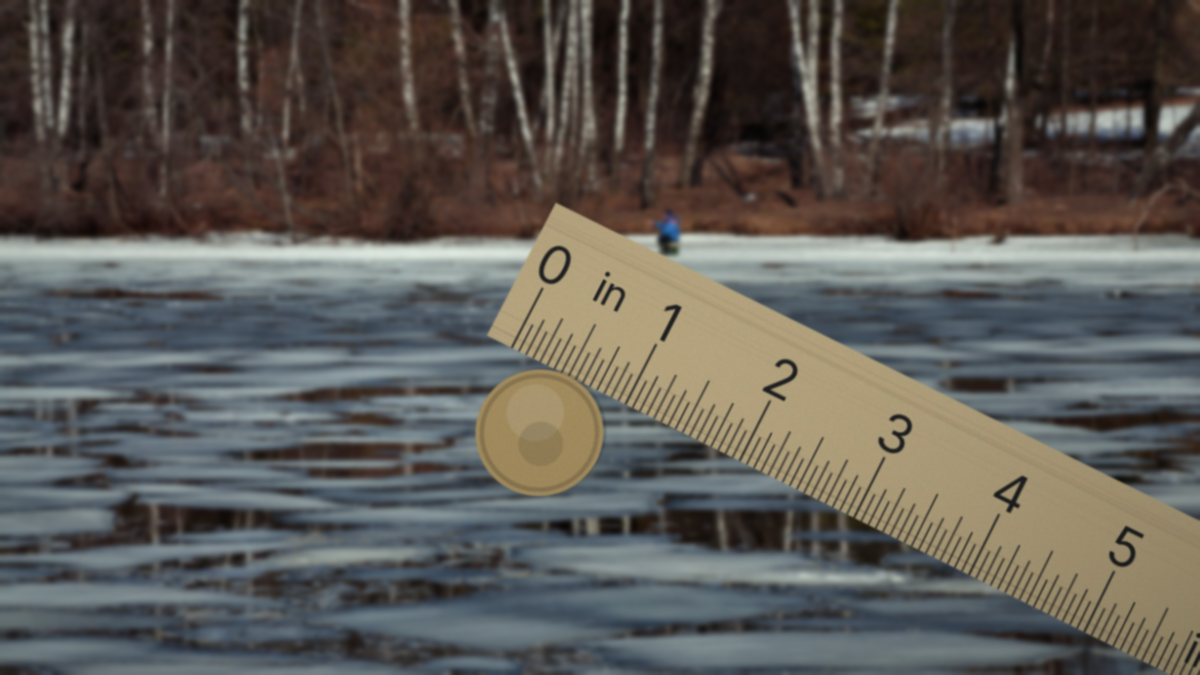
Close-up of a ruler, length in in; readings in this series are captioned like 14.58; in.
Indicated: 1; in
